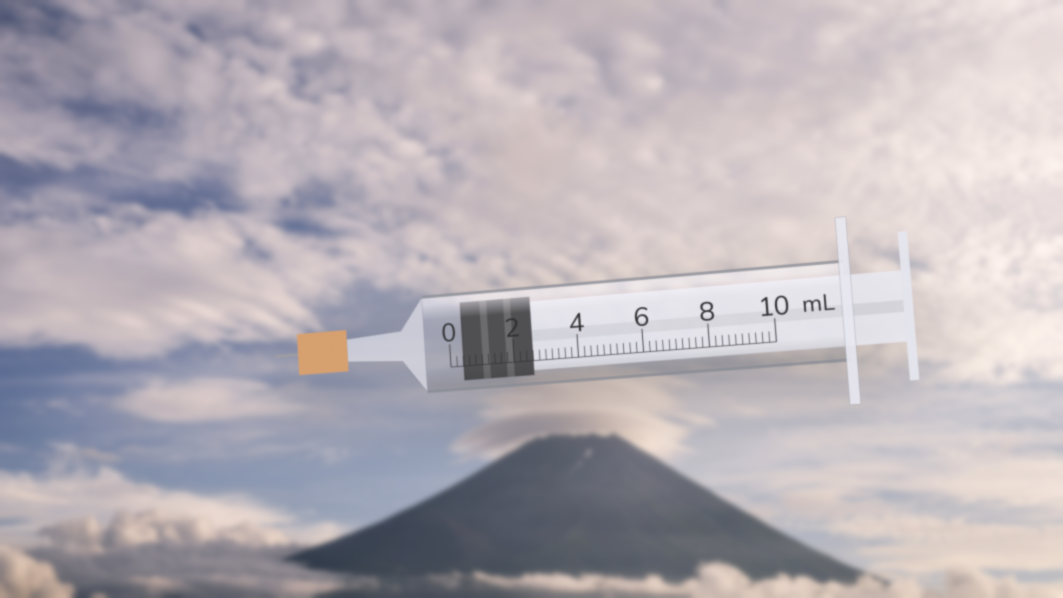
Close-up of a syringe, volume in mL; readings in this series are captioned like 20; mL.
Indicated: 0.4; mL
